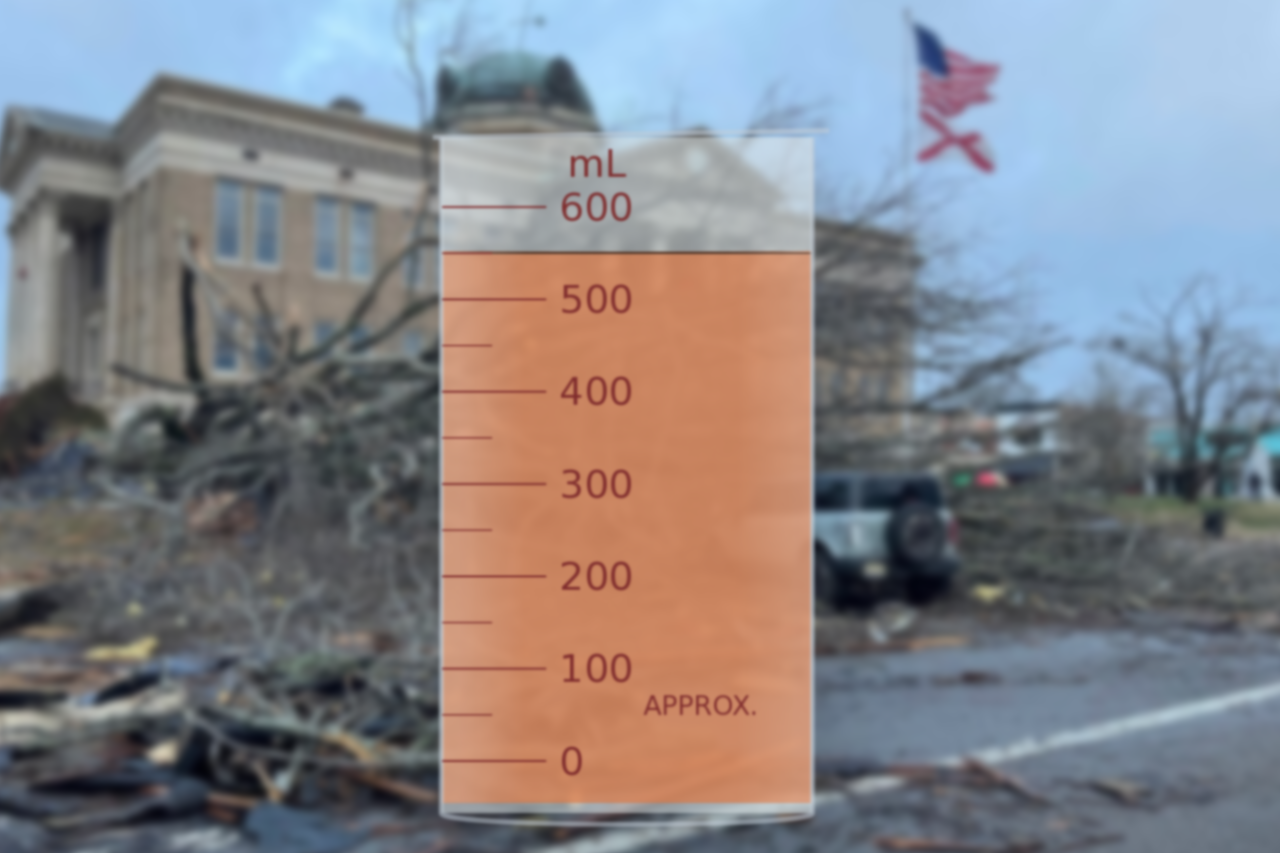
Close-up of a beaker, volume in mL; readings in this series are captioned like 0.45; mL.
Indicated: 550; mL
